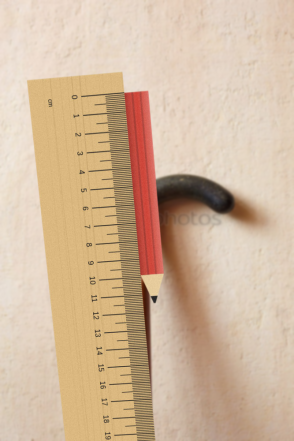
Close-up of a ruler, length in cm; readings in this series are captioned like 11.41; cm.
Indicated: 11.5; cm
